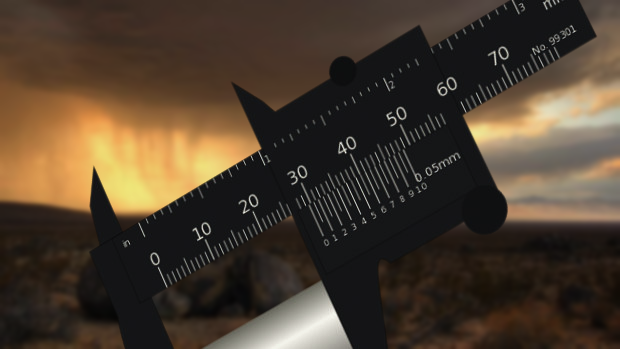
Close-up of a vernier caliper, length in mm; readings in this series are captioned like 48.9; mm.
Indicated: 29.6; mm
